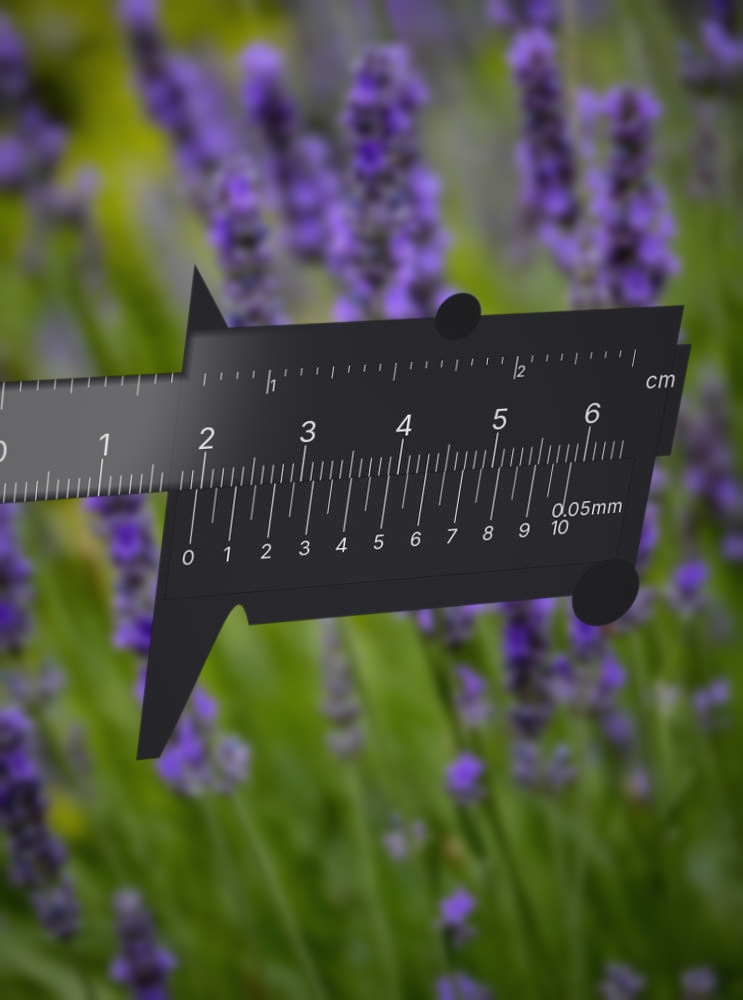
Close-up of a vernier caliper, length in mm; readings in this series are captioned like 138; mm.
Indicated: 19.6; mm
